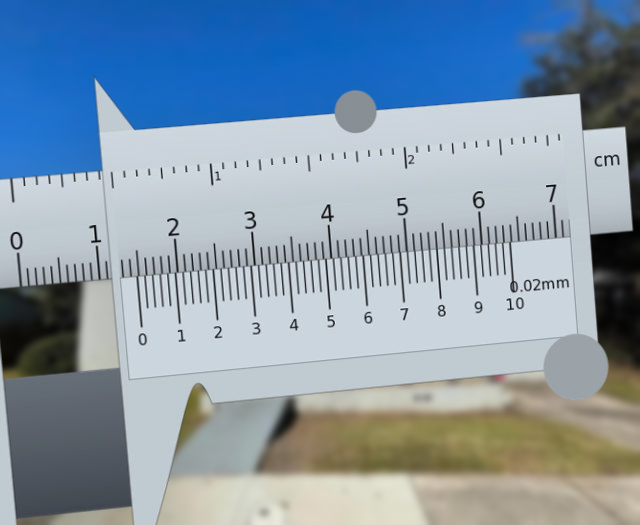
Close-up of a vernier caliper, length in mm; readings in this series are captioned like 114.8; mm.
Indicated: 14.8; mm
